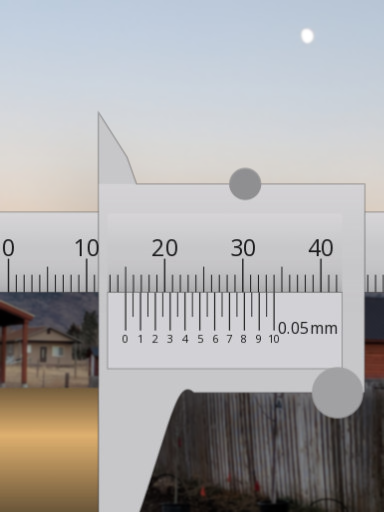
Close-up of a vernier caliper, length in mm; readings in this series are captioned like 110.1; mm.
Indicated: 15.0; mm
